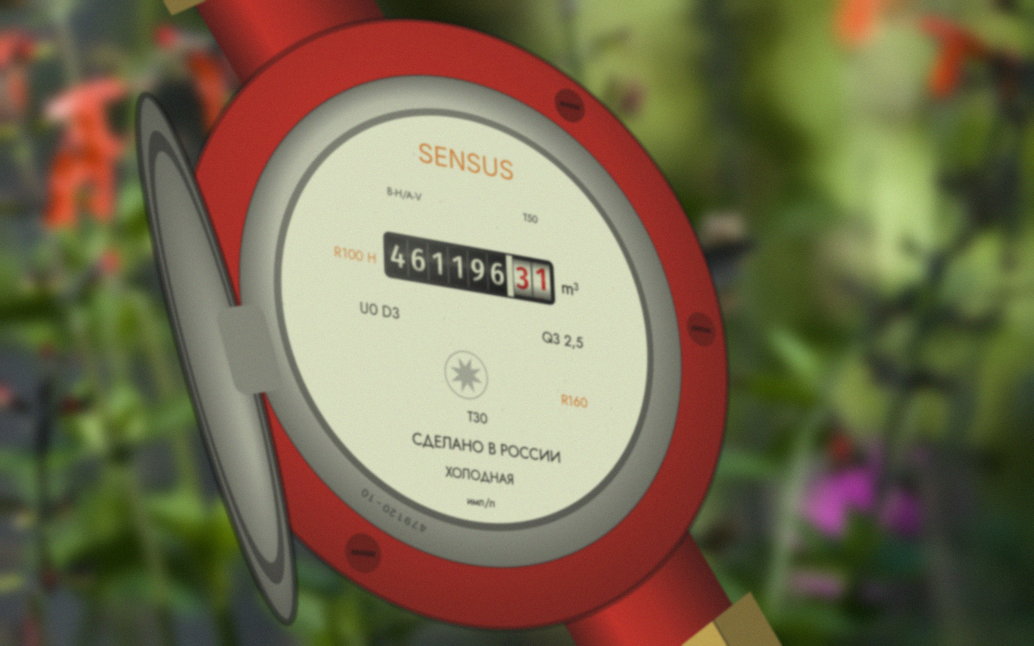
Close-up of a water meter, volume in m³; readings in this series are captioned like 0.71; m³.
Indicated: 461196.31; m³
